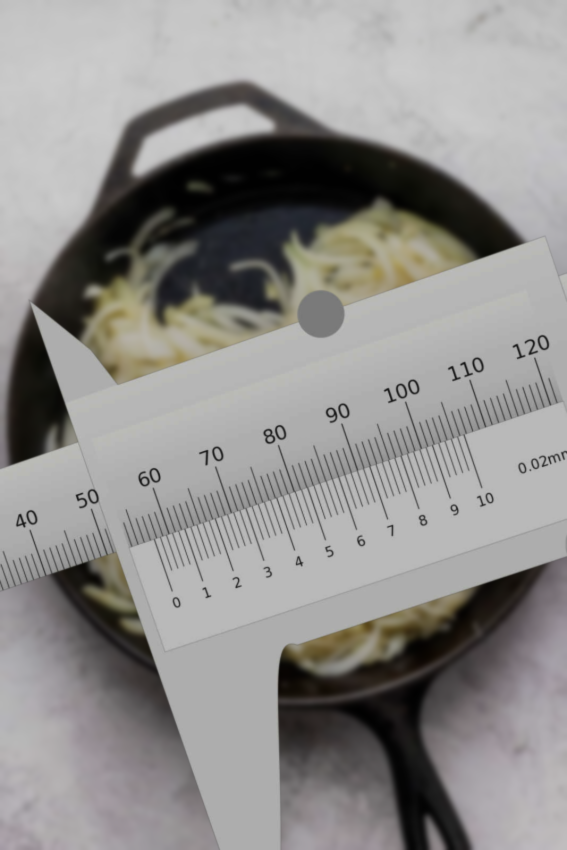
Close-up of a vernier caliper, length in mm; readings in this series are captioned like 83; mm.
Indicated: 57.6; mm
